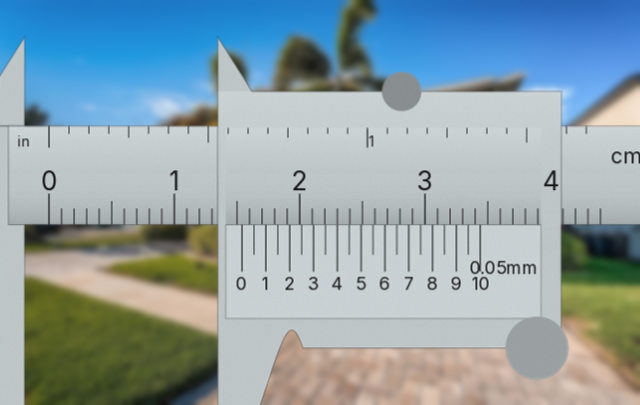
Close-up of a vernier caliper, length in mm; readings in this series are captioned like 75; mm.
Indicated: 15.4; mm
